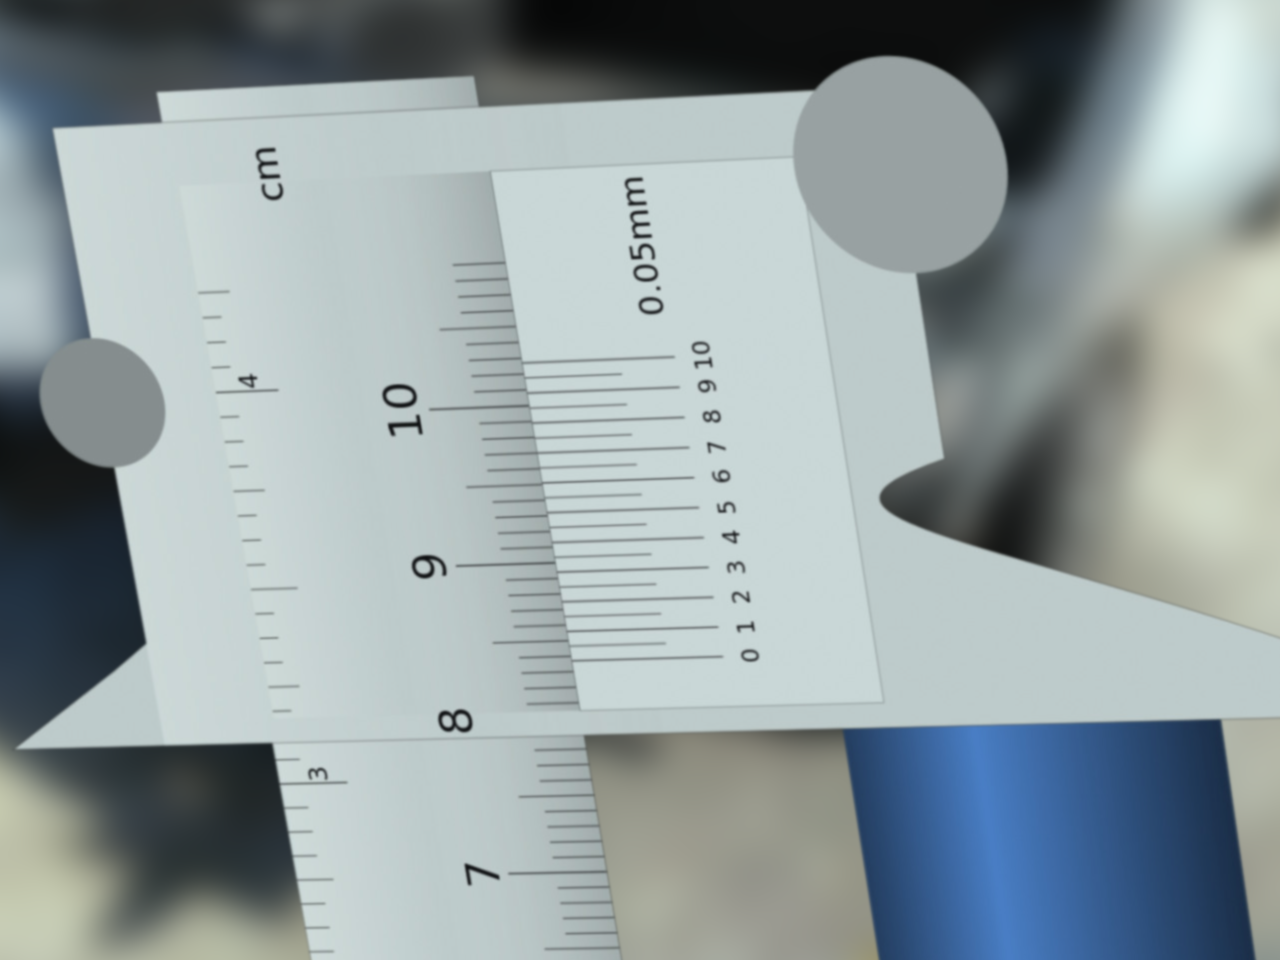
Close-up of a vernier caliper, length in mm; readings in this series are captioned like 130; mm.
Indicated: 83.7; mm
